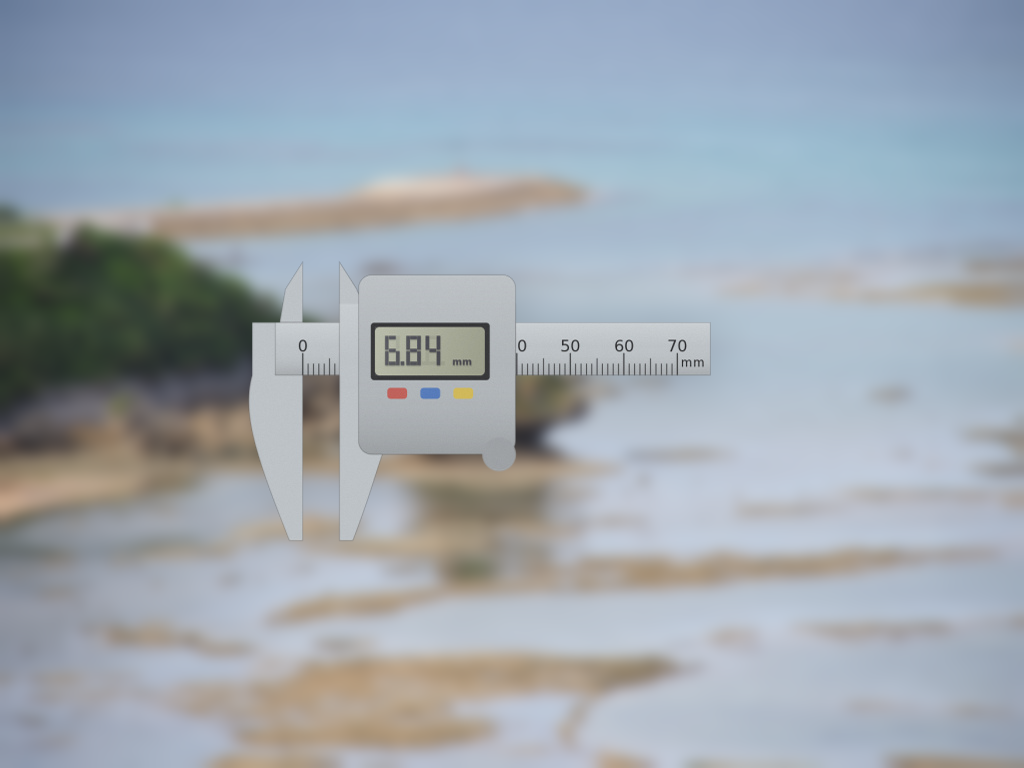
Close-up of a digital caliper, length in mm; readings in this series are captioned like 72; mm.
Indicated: 6.84; mm
